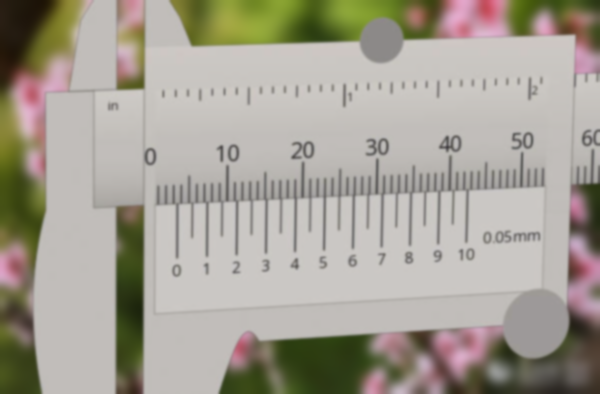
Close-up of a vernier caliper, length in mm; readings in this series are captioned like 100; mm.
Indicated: 3.5; mm
